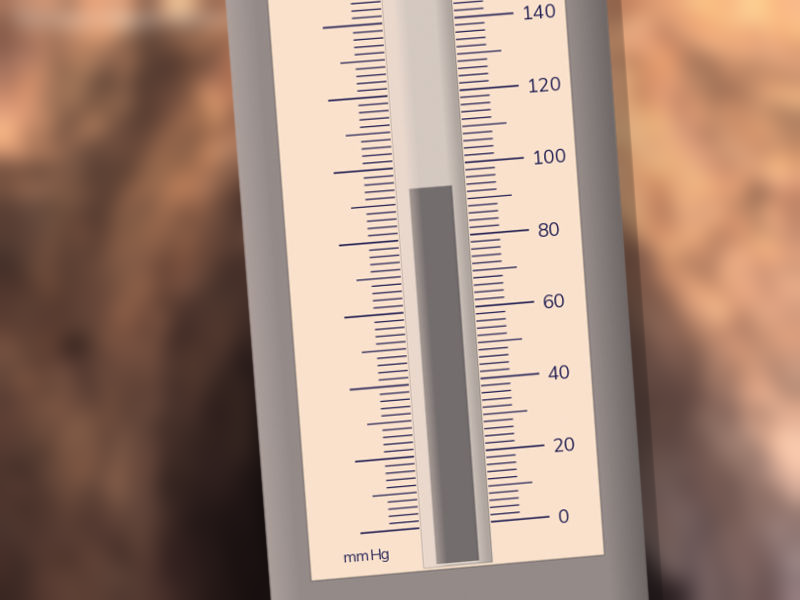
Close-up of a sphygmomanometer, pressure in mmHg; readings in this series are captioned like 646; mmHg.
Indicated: 94; mmHg
